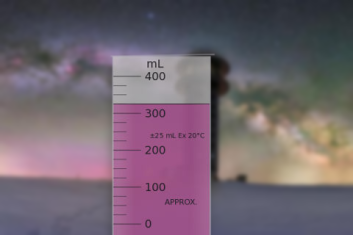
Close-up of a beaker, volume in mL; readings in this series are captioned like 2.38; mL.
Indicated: 325; mL
